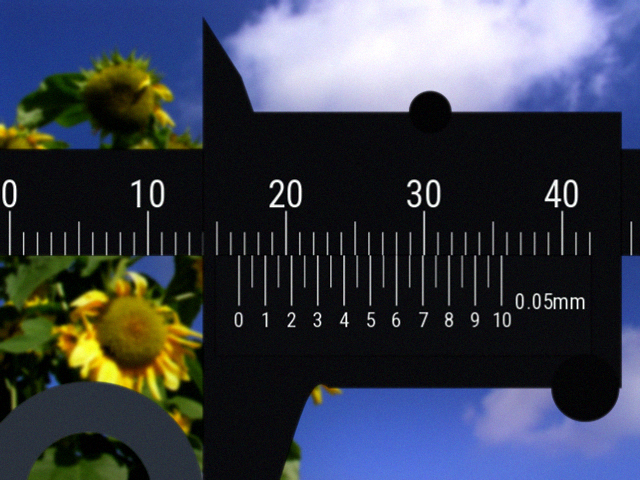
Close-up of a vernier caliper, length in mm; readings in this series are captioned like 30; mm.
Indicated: 16.6; mm
